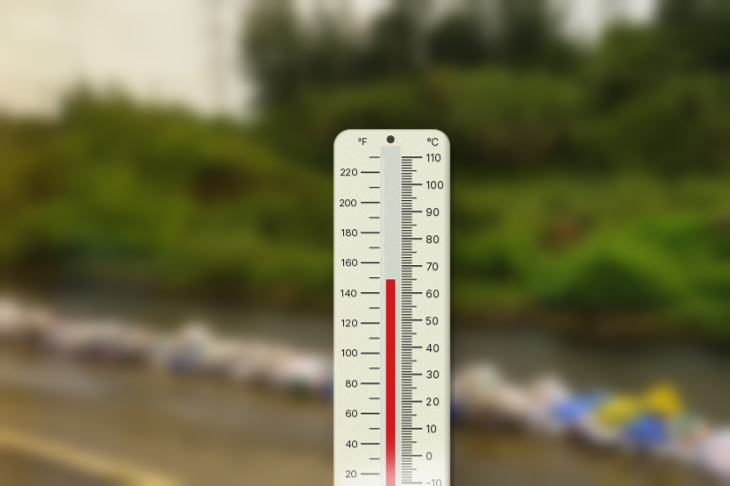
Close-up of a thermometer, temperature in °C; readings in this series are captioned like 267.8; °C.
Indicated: 65; °C
